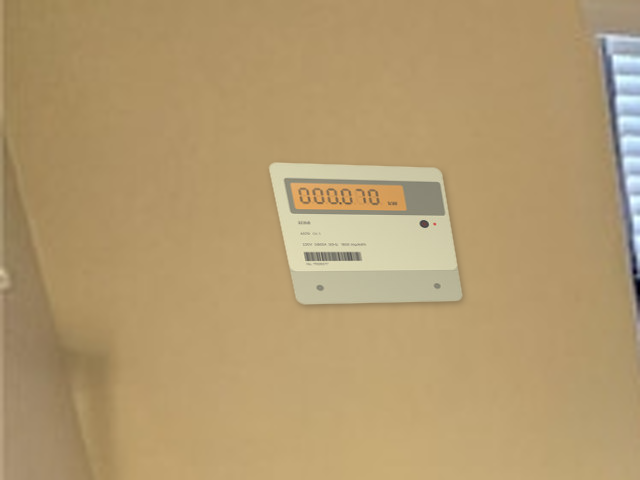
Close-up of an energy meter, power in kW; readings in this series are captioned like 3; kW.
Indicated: 0.070; kW
